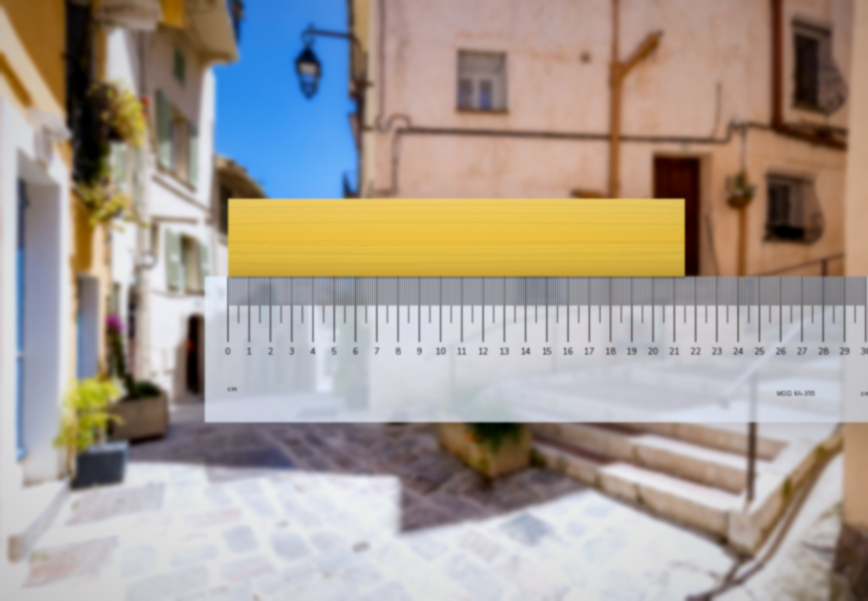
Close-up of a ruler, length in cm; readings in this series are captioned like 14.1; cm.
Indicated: 21.5; cm
